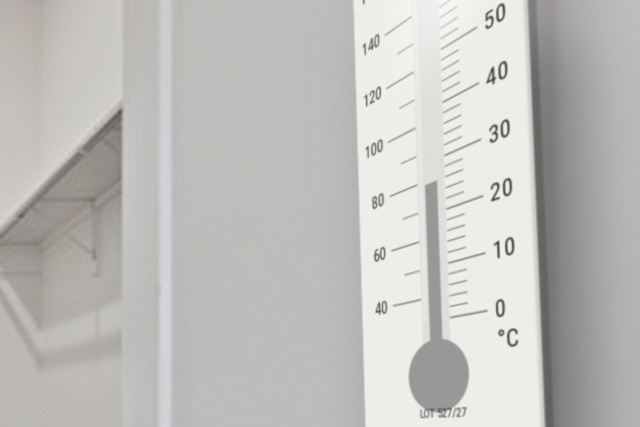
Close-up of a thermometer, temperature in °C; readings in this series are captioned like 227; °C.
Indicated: 26; °C
